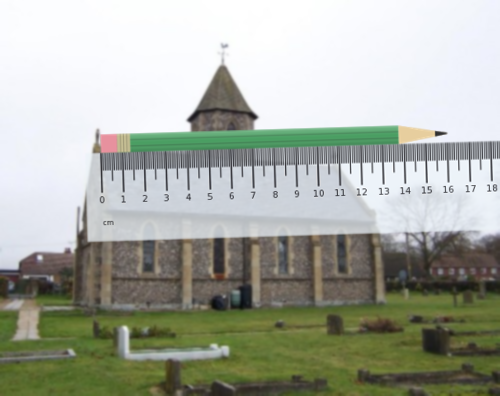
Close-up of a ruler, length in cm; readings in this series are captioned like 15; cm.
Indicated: 16; cm
